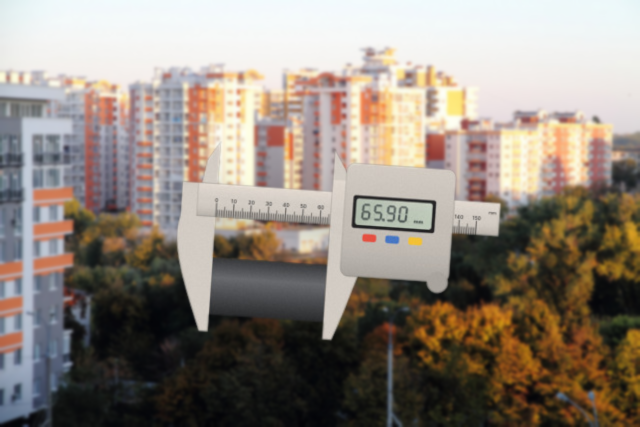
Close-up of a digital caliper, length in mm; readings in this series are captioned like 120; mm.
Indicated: 65.90; mm
